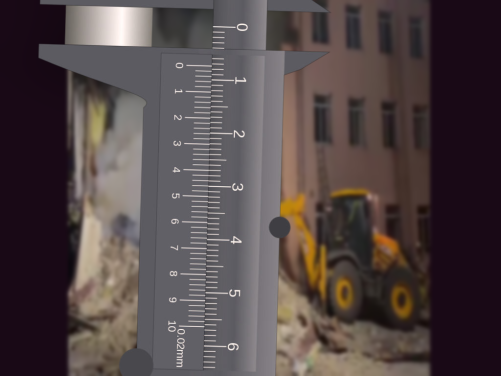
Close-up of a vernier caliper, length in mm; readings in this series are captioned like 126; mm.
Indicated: 7.4; mm
